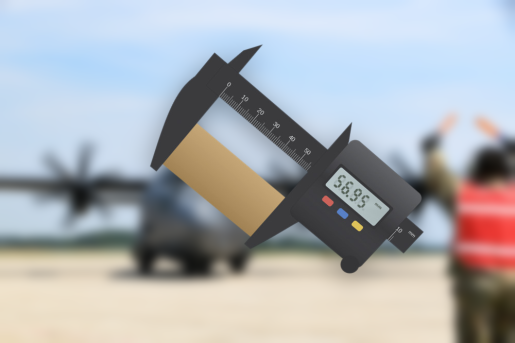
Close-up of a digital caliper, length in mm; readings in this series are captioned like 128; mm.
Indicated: 56.95; mm
